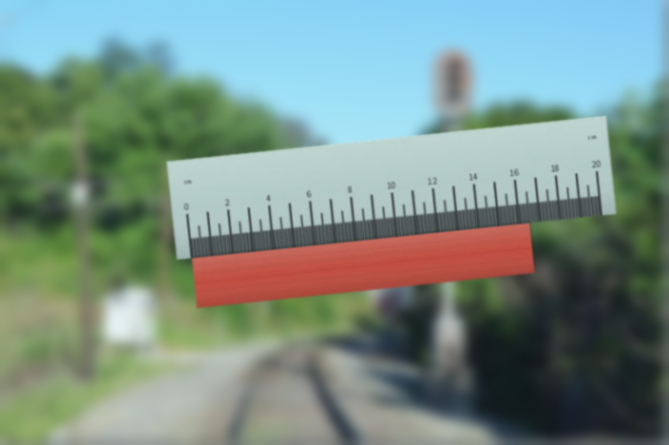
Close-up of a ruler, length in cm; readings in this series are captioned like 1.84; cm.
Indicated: 16.5; cm
